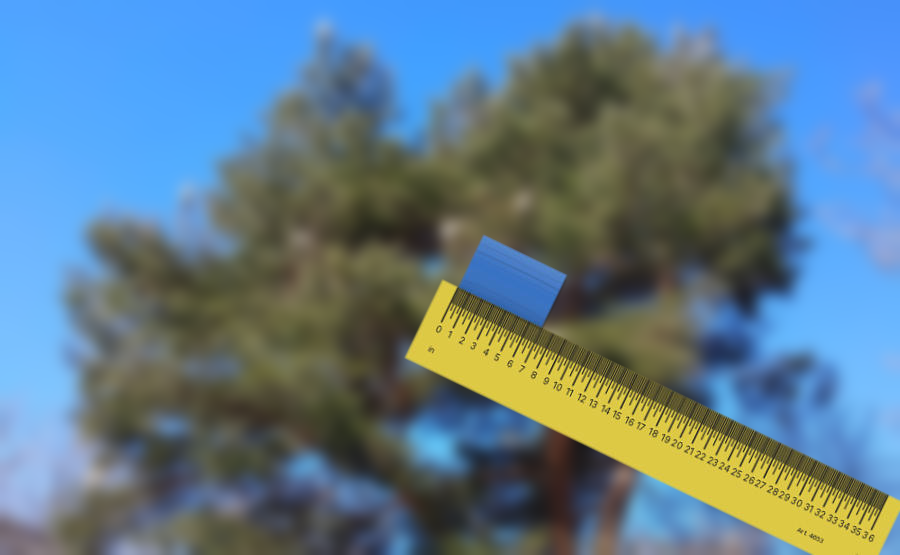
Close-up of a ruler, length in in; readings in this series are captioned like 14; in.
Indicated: 7; in
